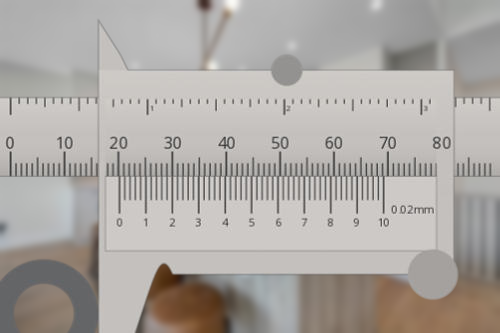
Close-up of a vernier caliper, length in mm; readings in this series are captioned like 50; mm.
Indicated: 20.2; mm
